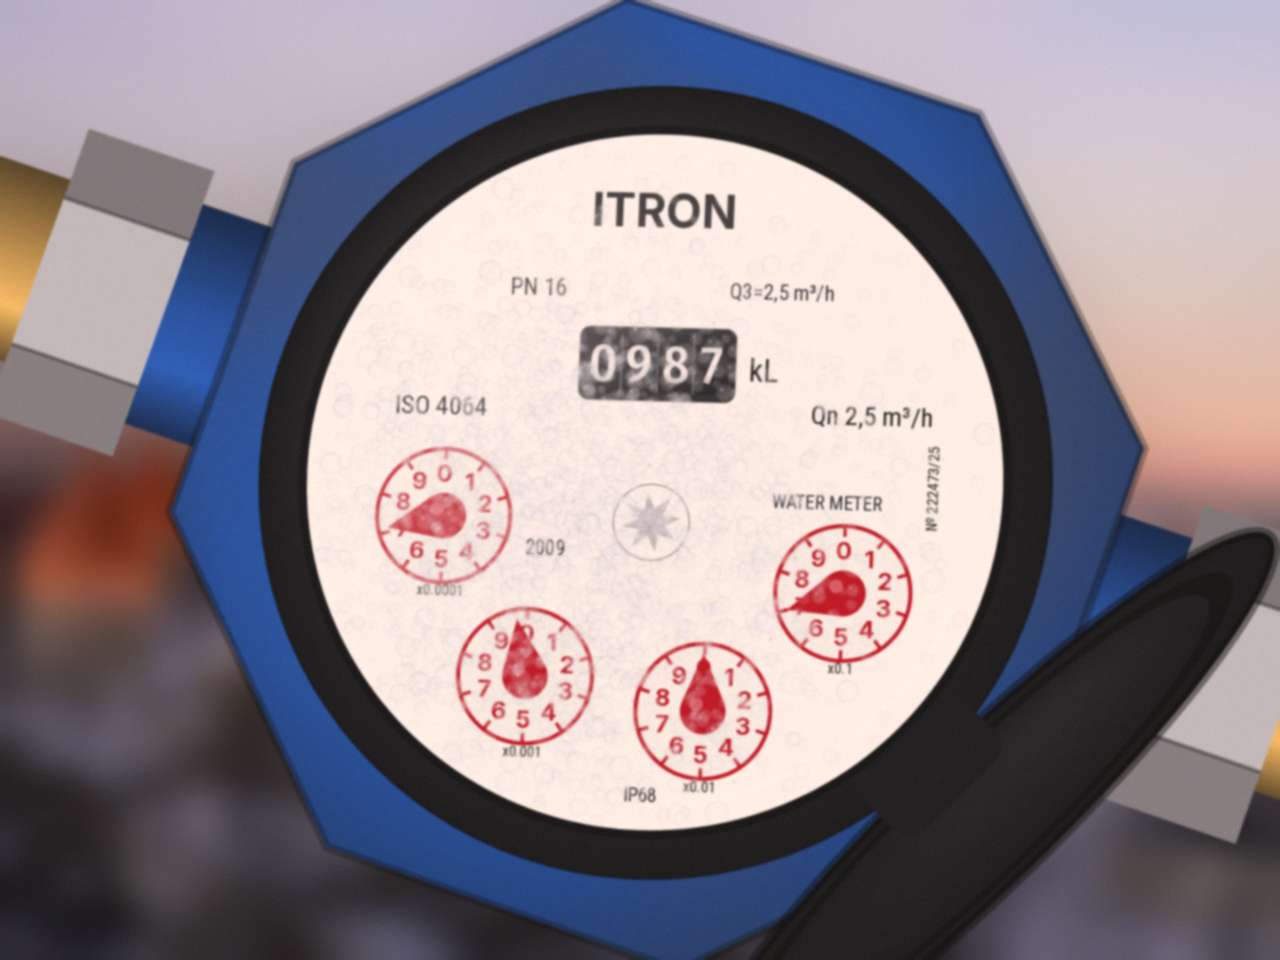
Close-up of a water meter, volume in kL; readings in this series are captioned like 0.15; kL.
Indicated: 987.6997; kL
